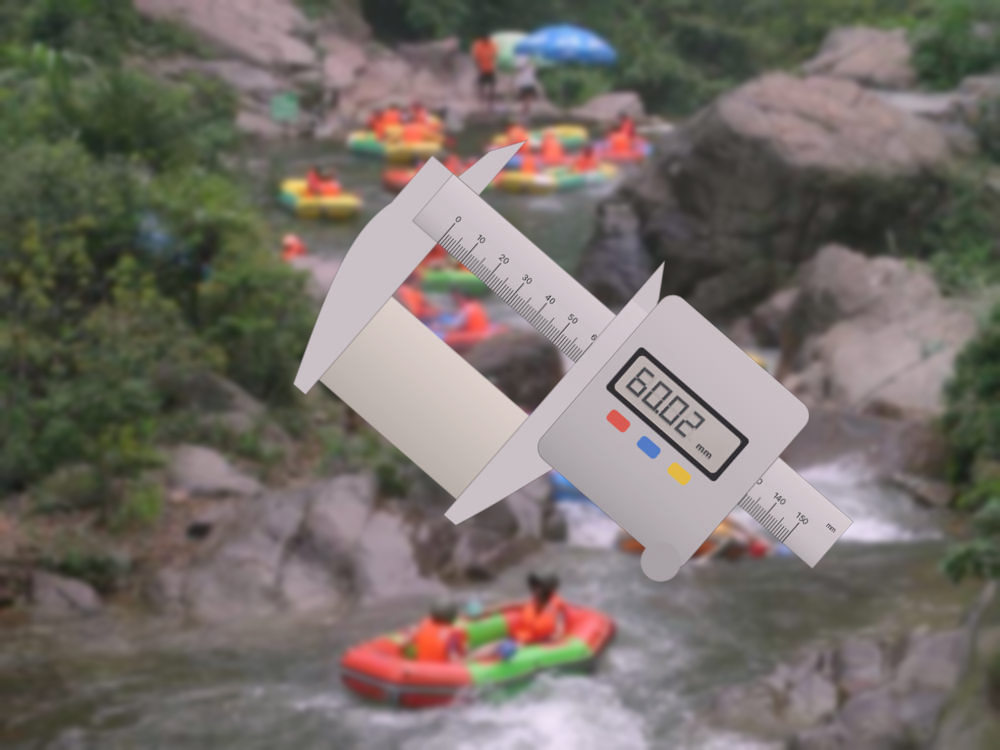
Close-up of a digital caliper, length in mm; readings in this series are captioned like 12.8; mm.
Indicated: 60.02; mm
